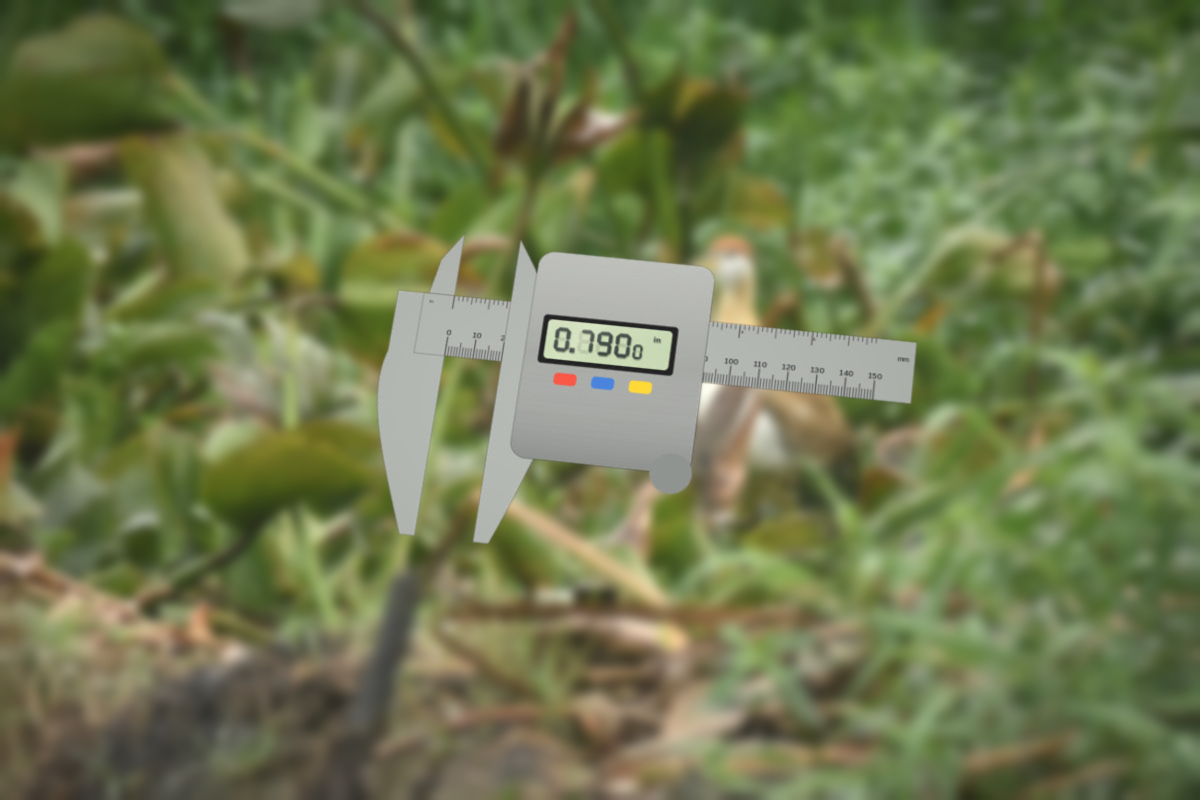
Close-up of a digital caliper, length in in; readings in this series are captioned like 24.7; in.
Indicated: 0.7900; in
